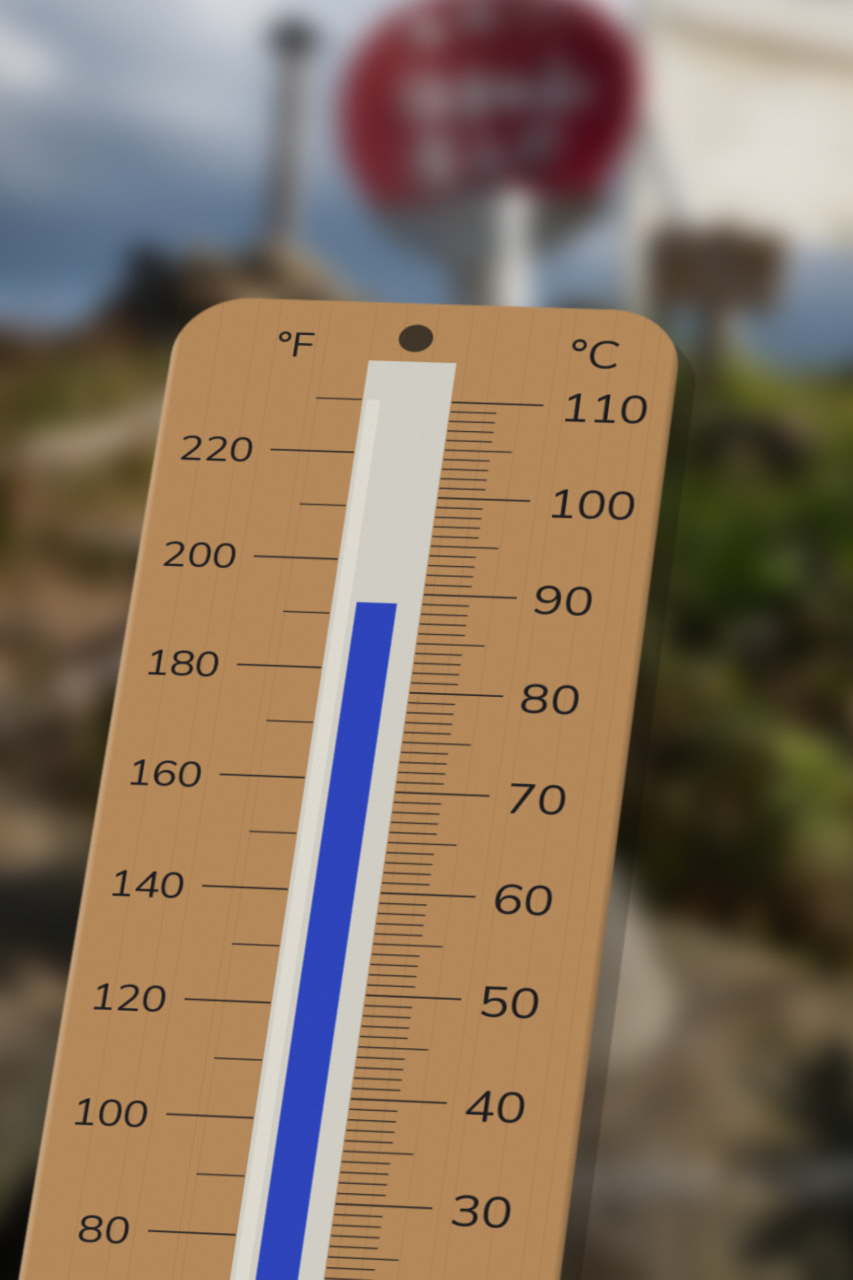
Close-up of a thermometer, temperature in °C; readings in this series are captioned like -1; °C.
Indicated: 89; °C
